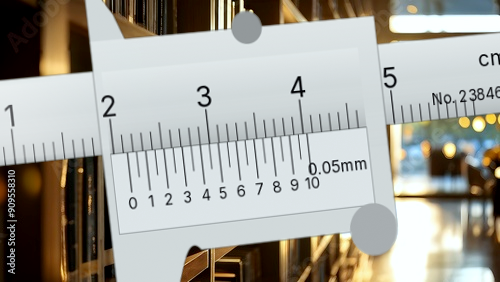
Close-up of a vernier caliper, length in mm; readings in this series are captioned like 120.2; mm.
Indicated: 21.4; mm
